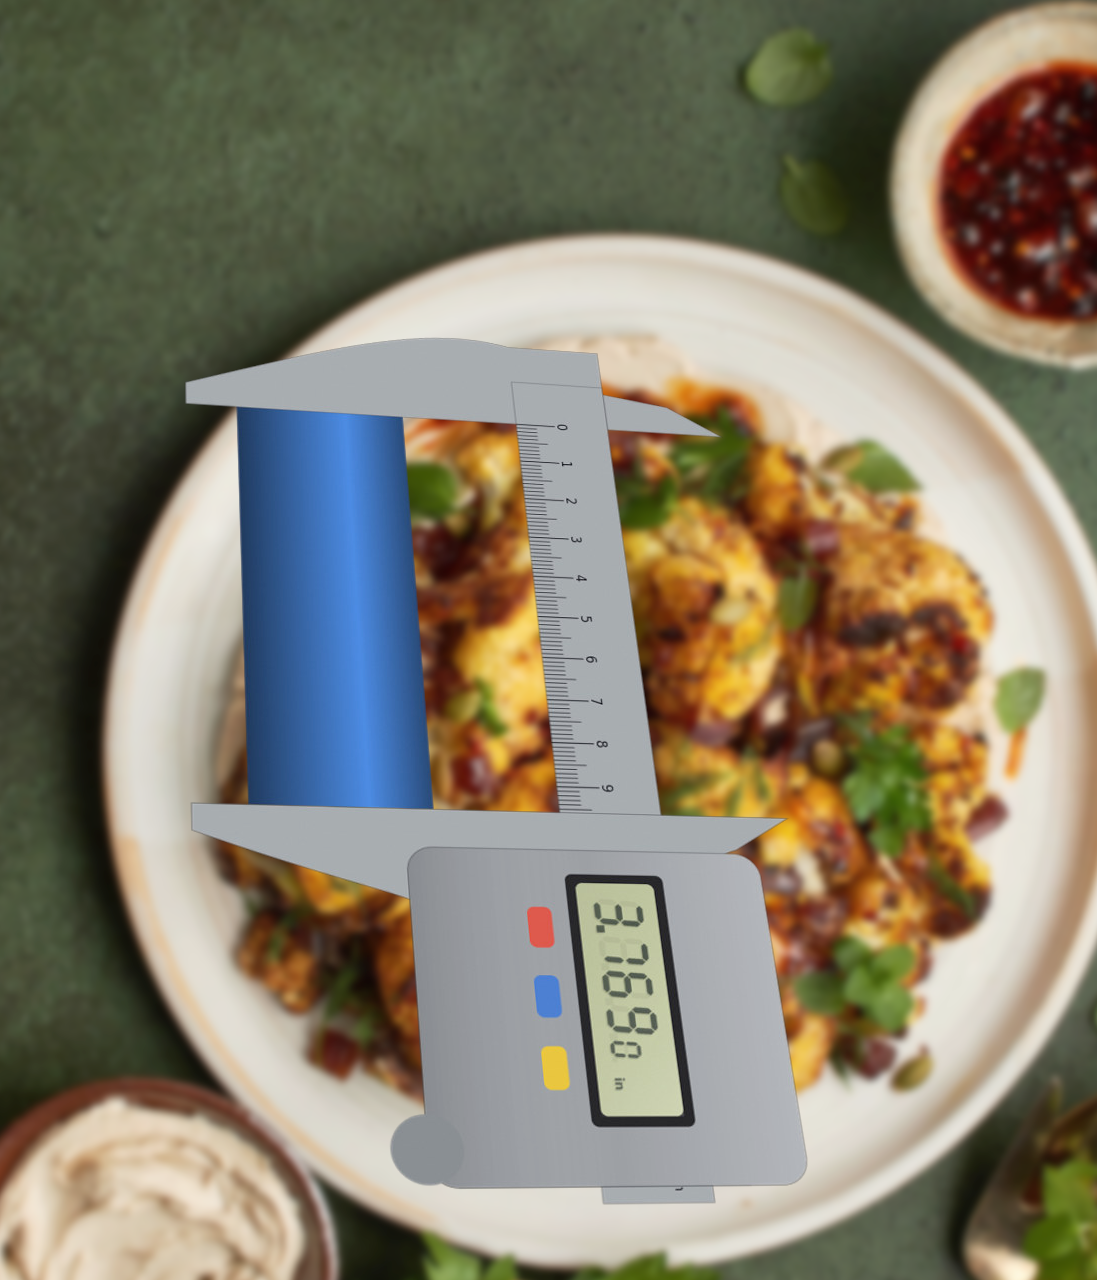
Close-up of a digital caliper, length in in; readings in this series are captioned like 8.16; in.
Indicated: 3.7690; in
